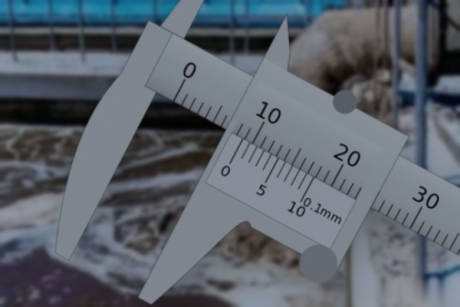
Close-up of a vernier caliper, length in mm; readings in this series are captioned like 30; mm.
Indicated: 8.8; mm
